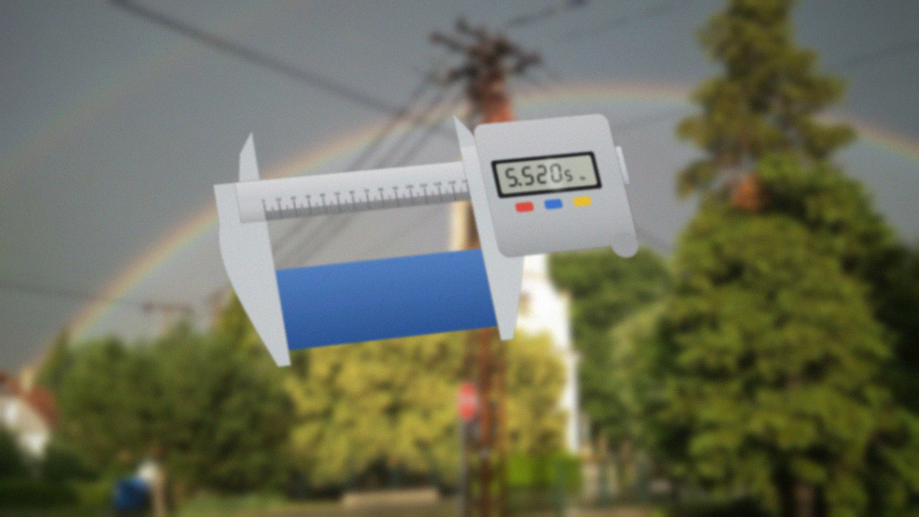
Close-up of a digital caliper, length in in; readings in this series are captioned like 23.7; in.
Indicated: 5.5205; in
